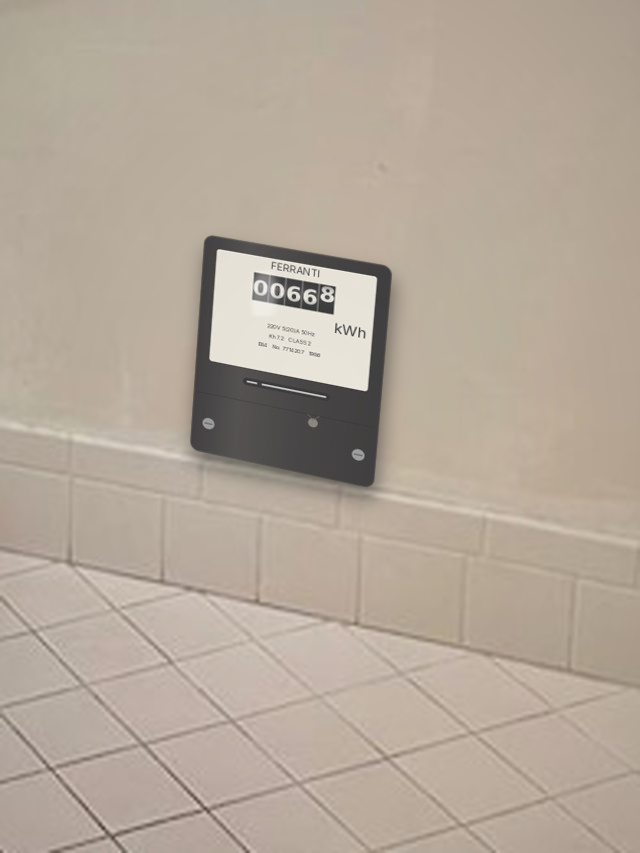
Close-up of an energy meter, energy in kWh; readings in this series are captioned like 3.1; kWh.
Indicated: 668; kWh
